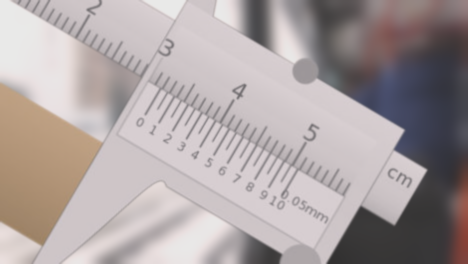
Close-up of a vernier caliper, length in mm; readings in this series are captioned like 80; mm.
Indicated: 31.8; mm
